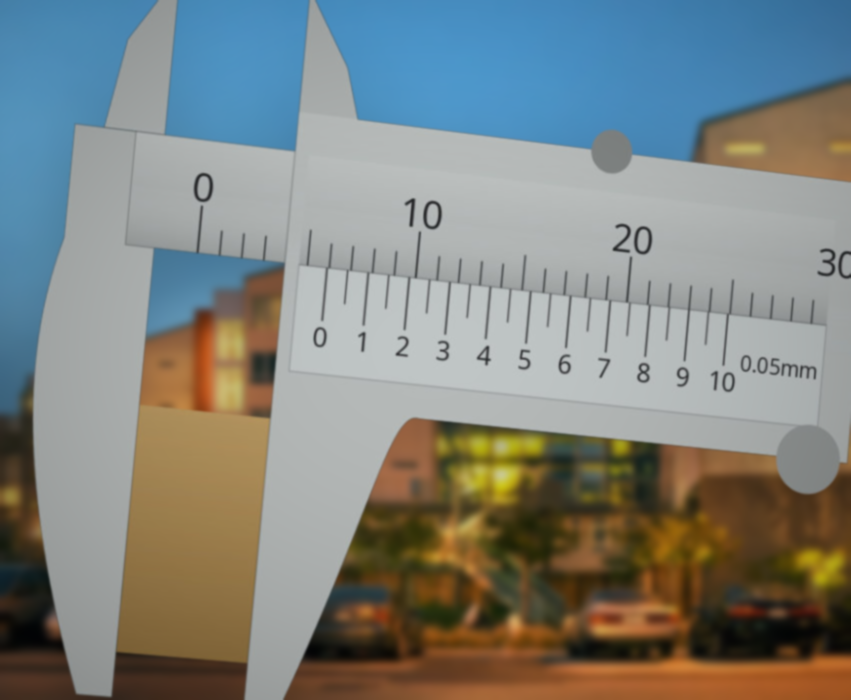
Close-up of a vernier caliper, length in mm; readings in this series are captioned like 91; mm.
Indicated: 5.9; mm
